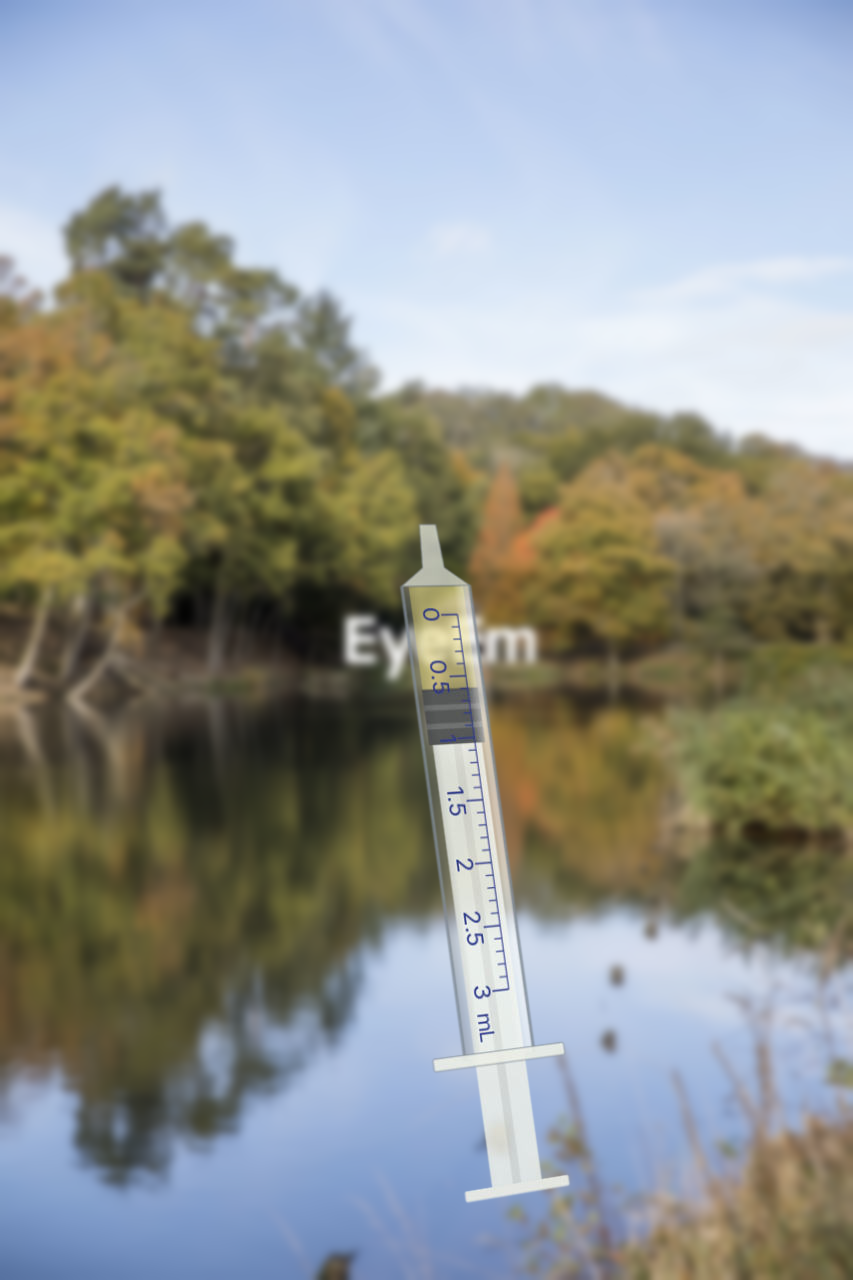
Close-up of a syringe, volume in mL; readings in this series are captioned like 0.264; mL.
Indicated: 0.6; mL
